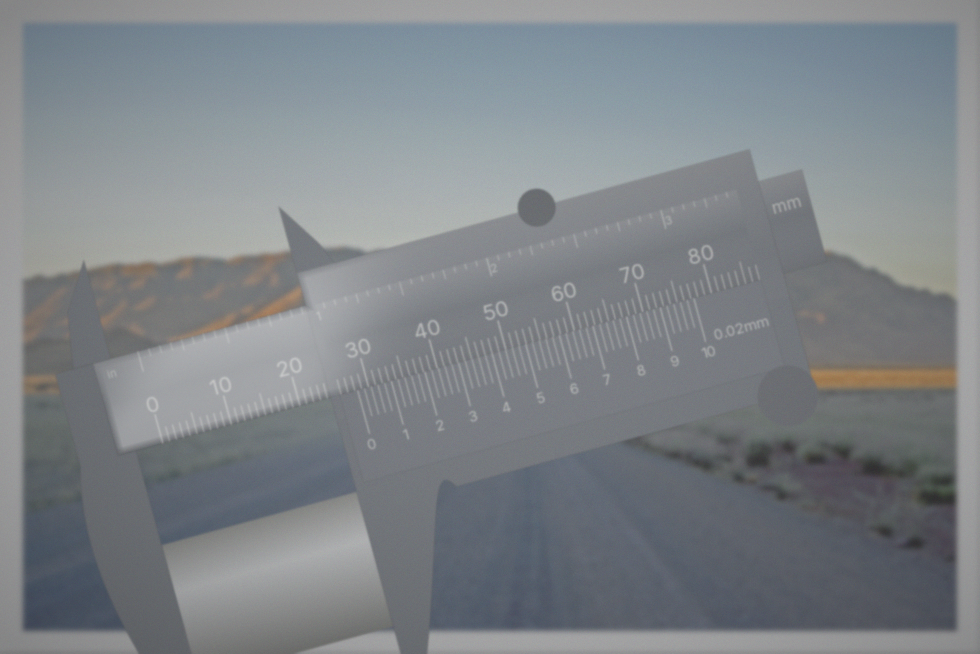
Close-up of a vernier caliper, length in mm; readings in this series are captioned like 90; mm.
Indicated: 28.4; mm
